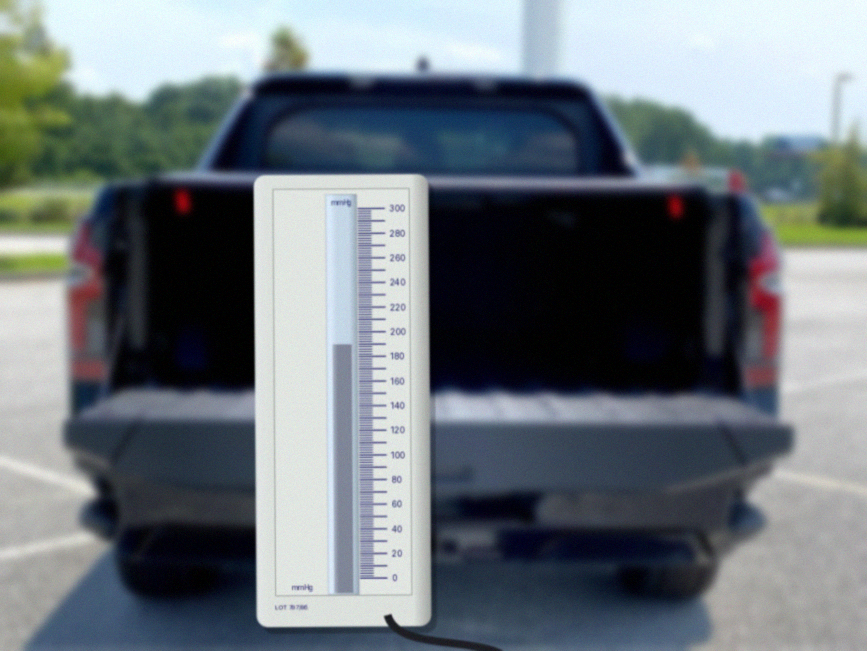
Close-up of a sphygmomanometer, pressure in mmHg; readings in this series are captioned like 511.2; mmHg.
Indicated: 190; mmHg
